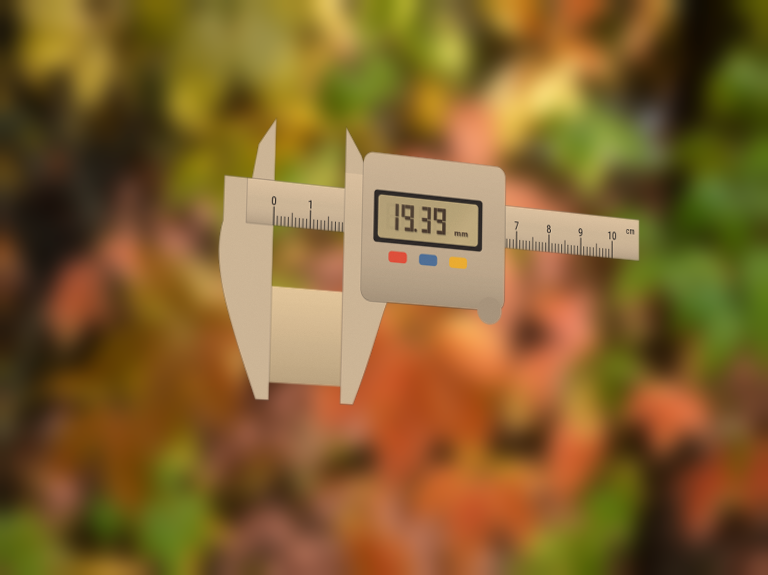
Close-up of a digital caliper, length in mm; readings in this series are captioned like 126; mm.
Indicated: 19.39; mm
